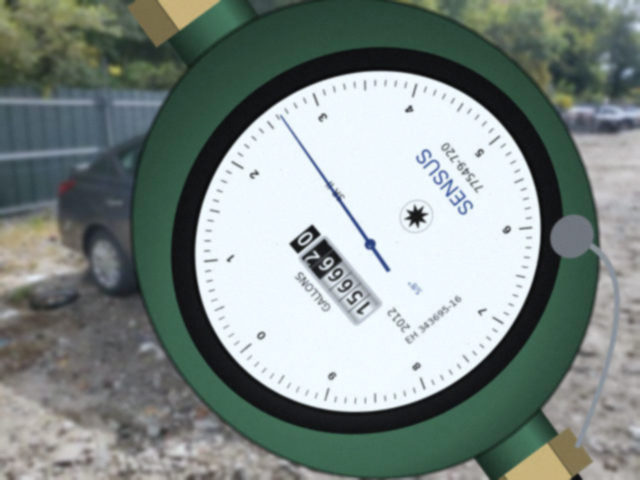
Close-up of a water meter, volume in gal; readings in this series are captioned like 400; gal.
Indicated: 1566622.6; gal
